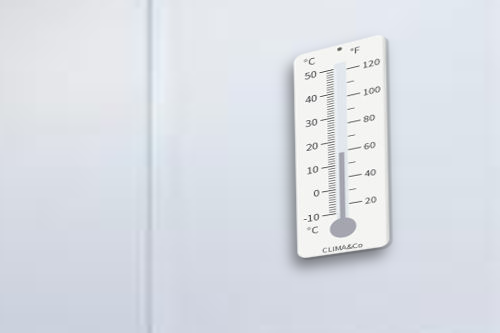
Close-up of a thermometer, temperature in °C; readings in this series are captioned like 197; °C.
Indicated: 15; °C
